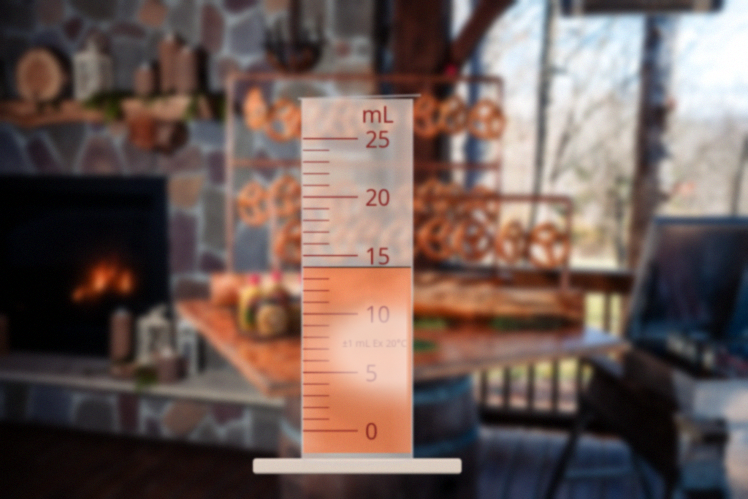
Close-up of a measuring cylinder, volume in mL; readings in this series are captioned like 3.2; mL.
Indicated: 14; mL
